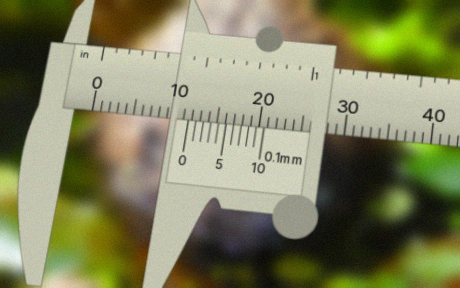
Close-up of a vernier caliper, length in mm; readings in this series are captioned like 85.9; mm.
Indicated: 11.6; mm
